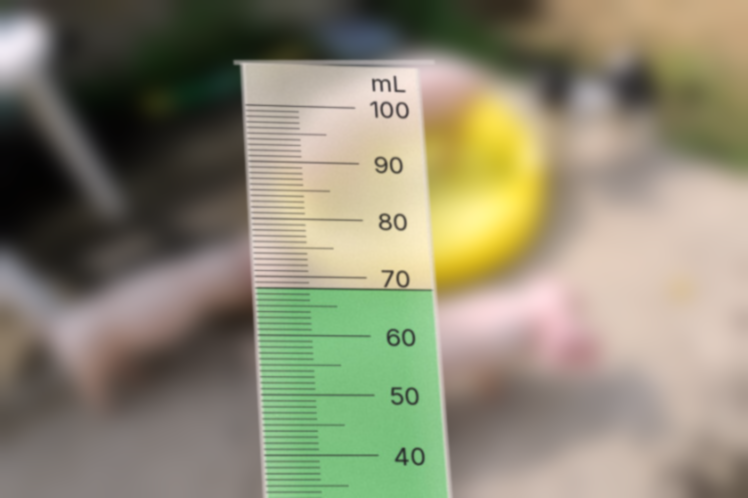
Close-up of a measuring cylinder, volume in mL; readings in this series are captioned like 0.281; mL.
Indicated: 68; mL
